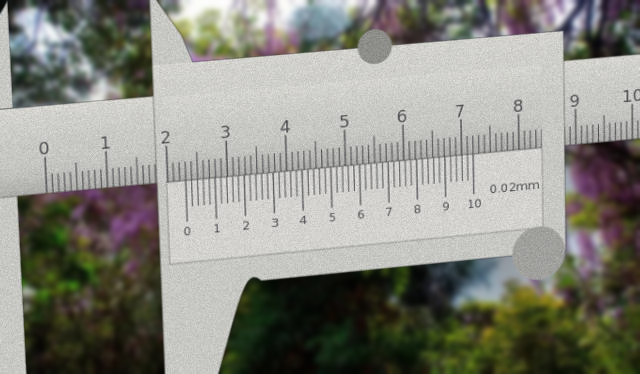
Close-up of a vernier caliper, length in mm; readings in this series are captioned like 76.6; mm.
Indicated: 23.0; mm
